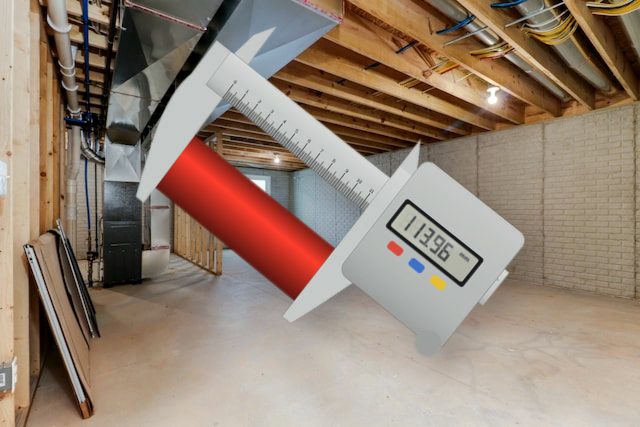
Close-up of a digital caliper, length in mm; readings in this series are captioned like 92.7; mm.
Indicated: 113.96; mm
